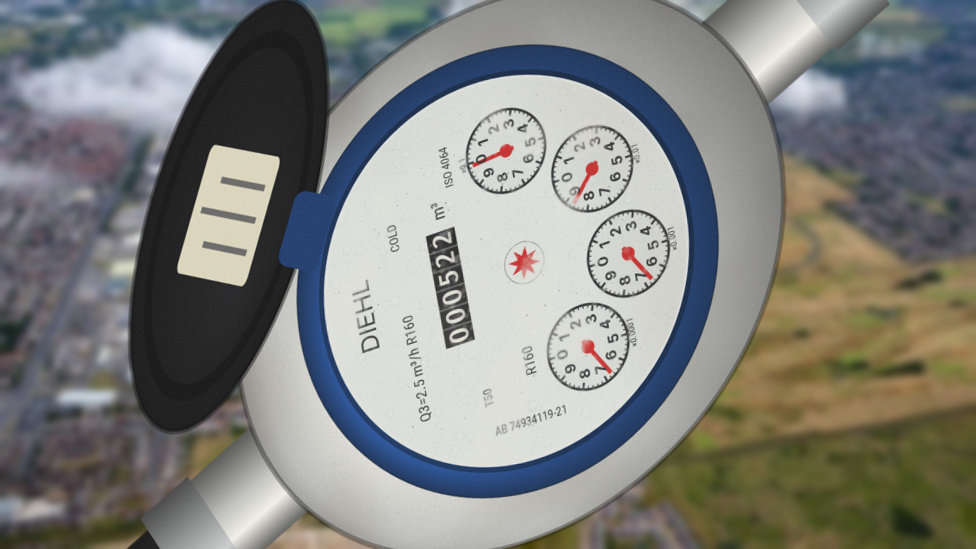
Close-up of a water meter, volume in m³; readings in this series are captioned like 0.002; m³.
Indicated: 521.9866; m³
